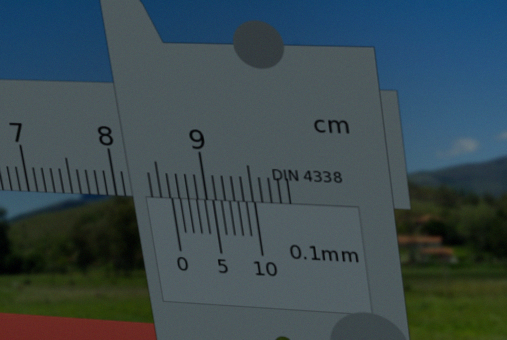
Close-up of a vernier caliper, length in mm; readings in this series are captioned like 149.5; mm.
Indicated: 86.2; mm
